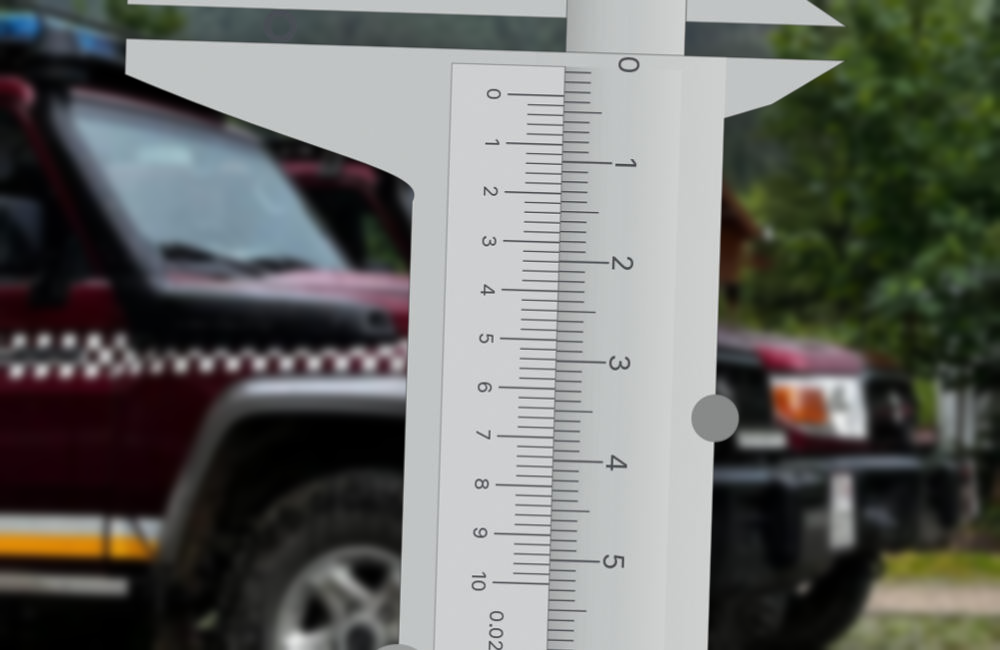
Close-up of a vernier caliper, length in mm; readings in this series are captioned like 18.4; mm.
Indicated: 3.4; mm
